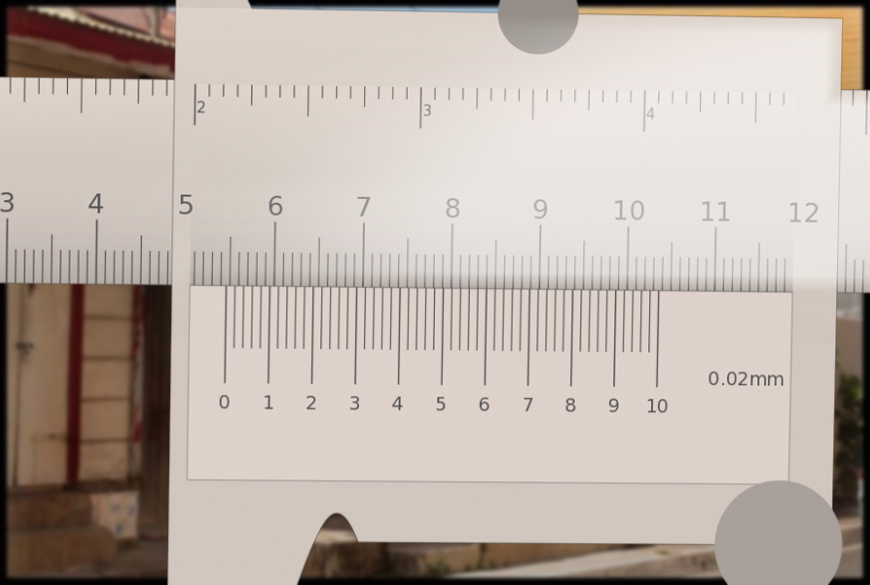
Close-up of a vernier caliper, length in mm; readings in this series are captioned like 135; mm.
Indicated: 54.6; mm
